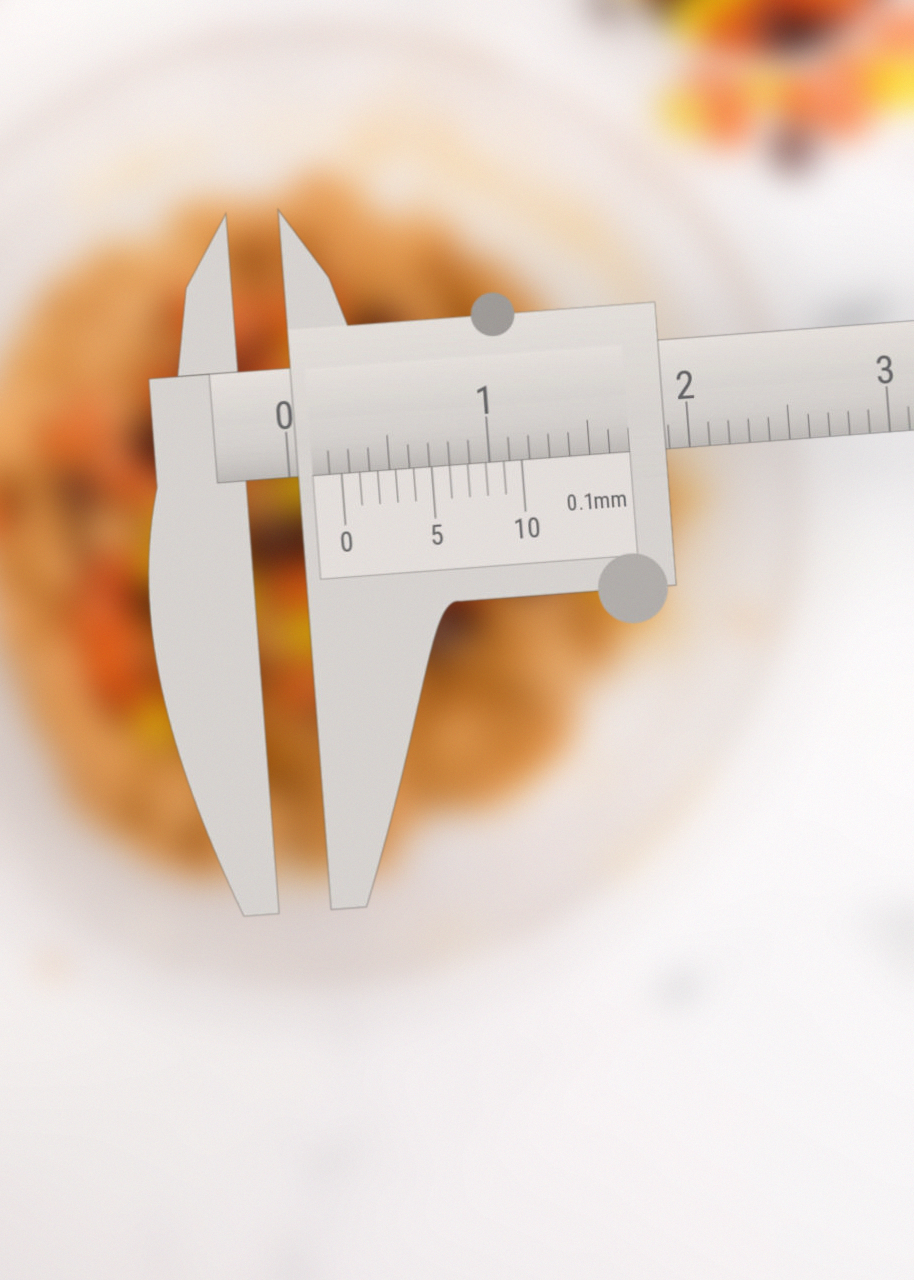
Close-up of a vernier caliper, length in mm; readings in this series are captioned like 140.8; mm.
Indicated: 2.6; mm
